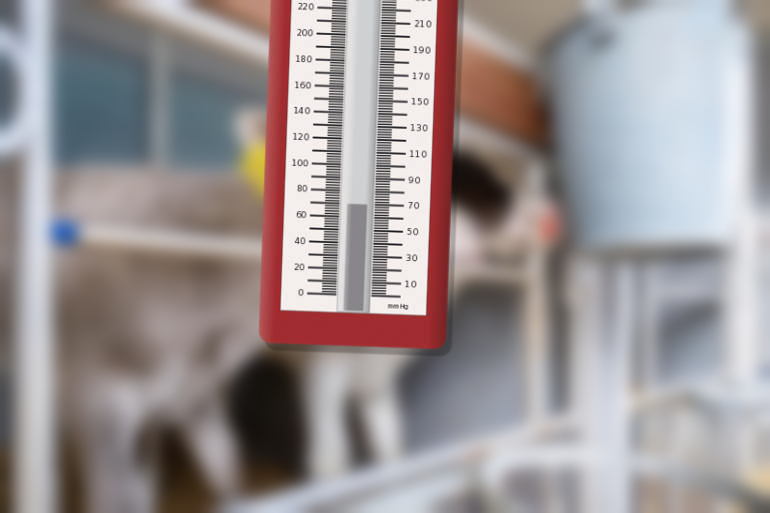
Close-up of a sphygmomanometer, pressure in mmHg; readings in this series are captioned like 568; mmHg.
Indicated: 70; mmHg
